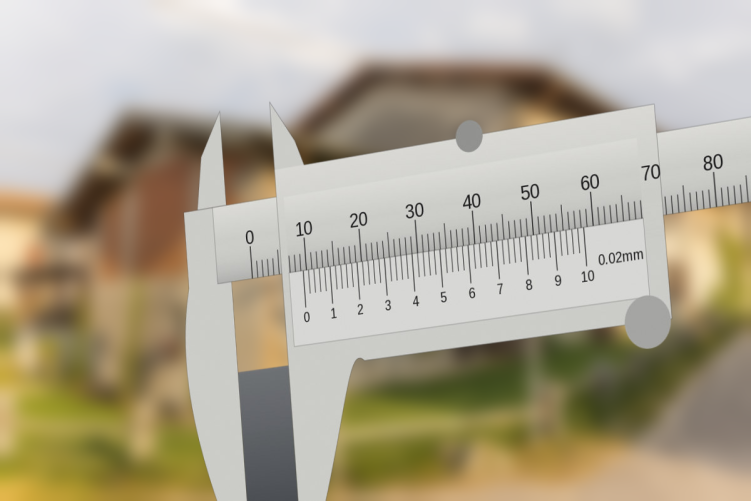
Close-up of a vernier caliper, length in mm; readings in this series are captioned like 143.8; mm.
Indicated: 9.4; mm
